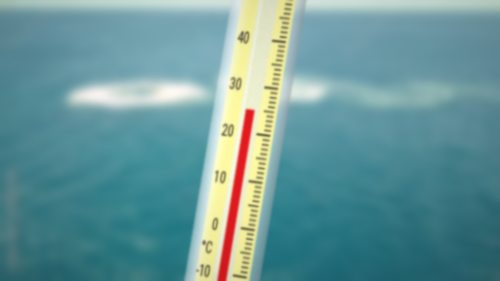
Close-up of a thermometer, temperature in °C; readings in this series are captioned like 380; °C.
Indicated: 25; °C
